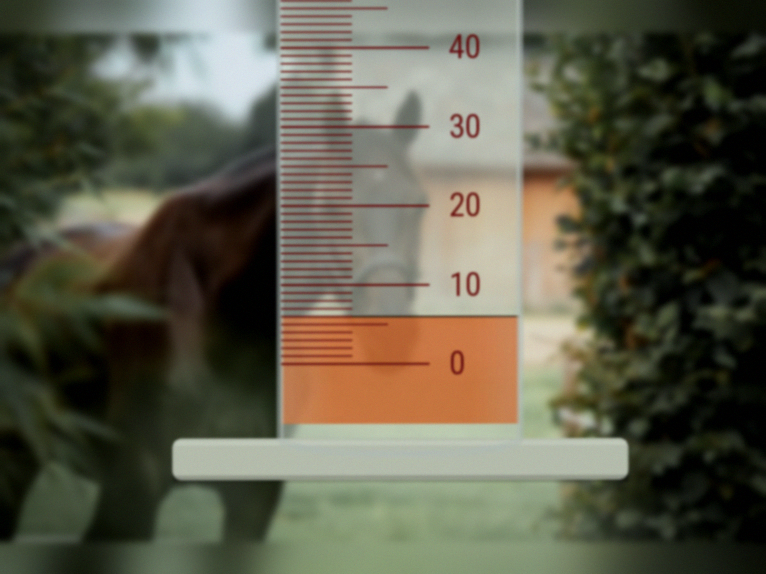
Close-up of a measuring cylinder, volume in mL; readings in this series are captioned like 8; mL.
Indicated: 6; mL
